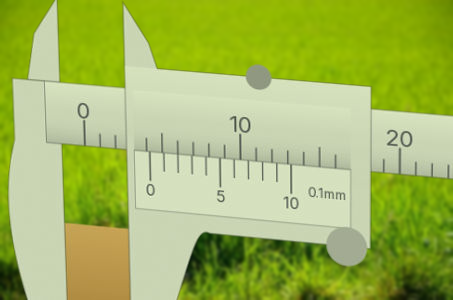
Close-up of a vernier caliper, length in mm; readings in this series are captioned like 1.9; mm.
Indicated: 4.2; mm
